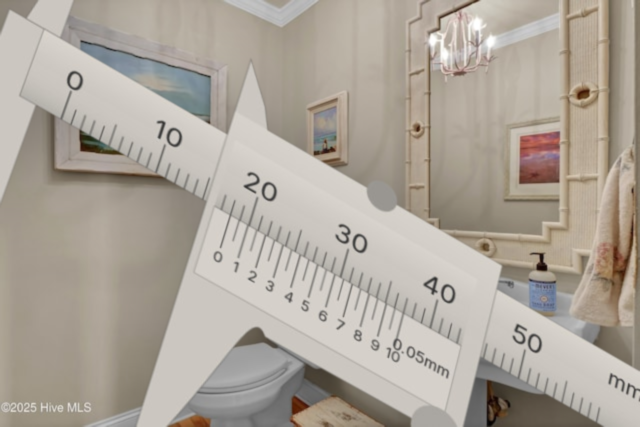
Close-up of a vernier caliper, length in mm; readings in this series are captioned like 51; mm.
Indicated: 18.0; mm
